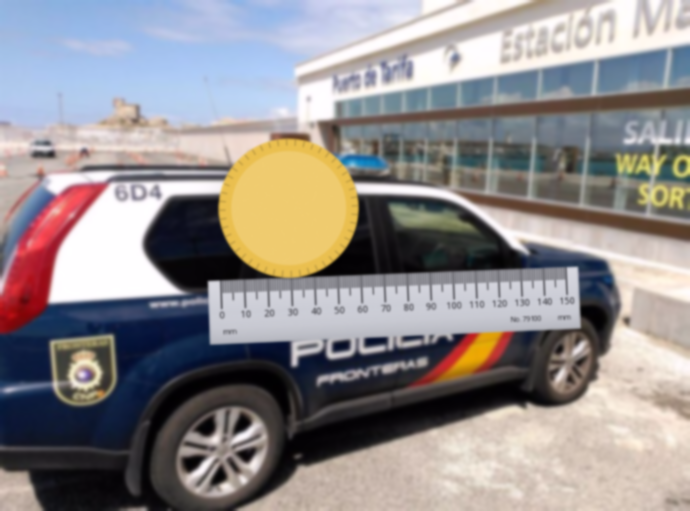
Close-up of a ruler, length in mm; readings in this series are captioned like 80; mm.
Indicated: 60; mm
